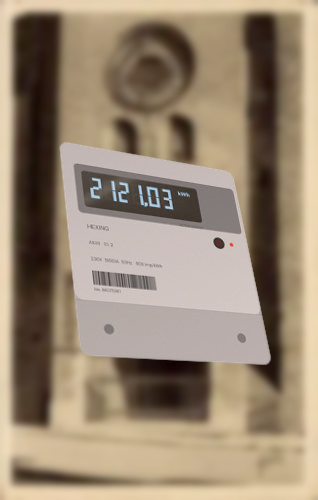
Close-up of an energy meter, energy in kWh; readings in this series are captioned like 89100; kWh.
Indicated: 2121.03; kWh
